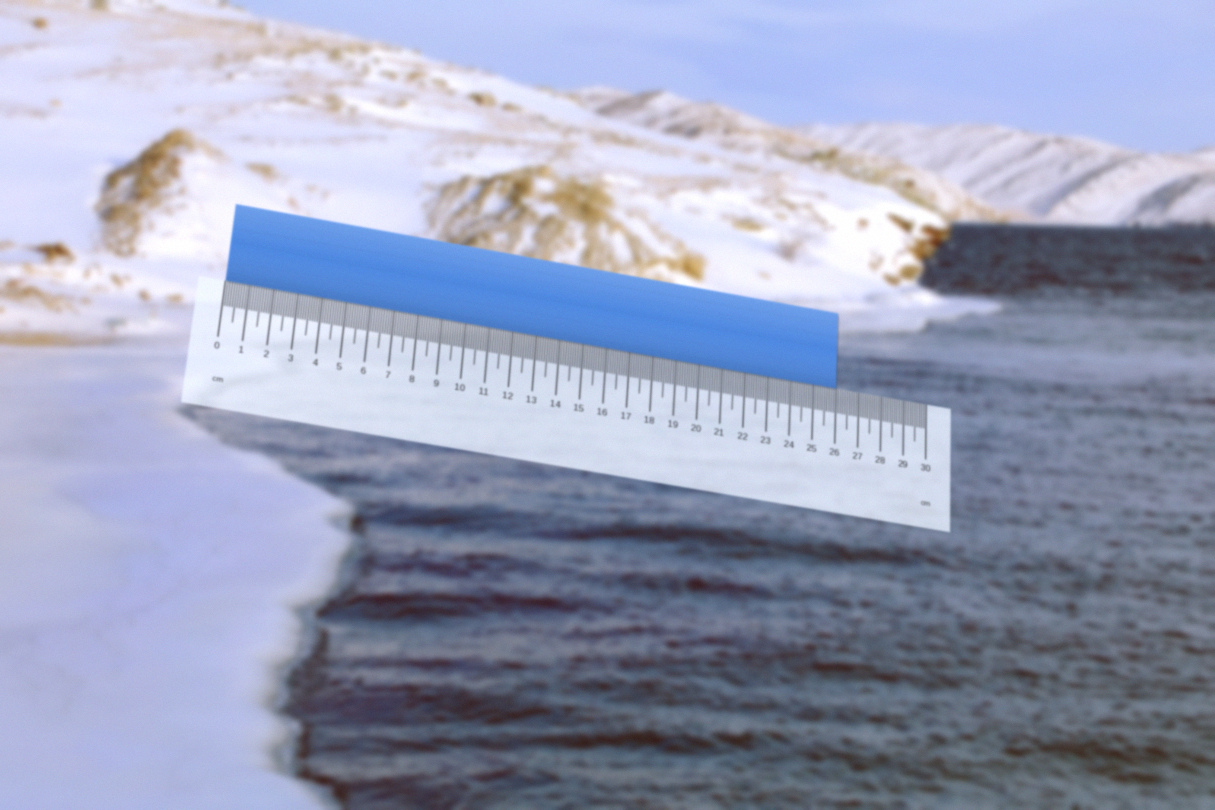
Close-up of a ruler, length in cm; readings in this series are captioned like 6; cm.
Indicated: 26; cm
